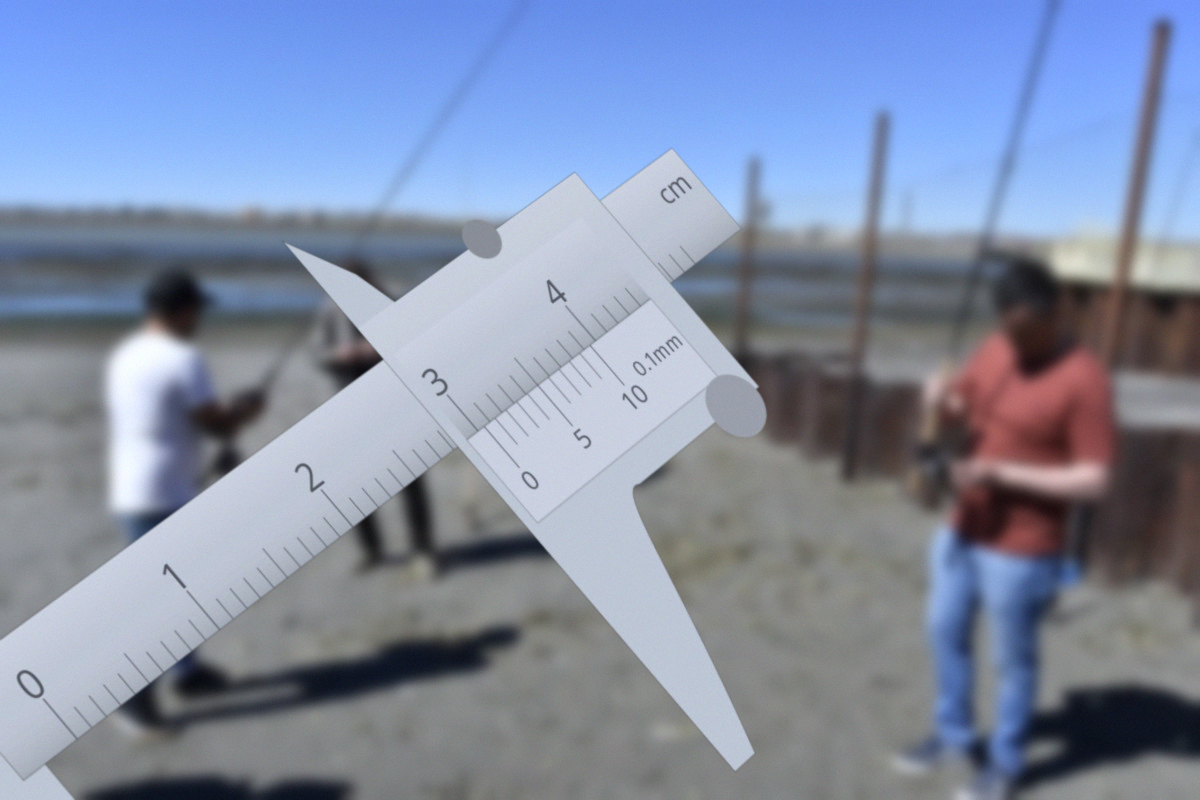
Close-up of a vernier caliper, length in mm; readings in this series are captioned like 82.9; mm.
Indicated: 30.5; mm
